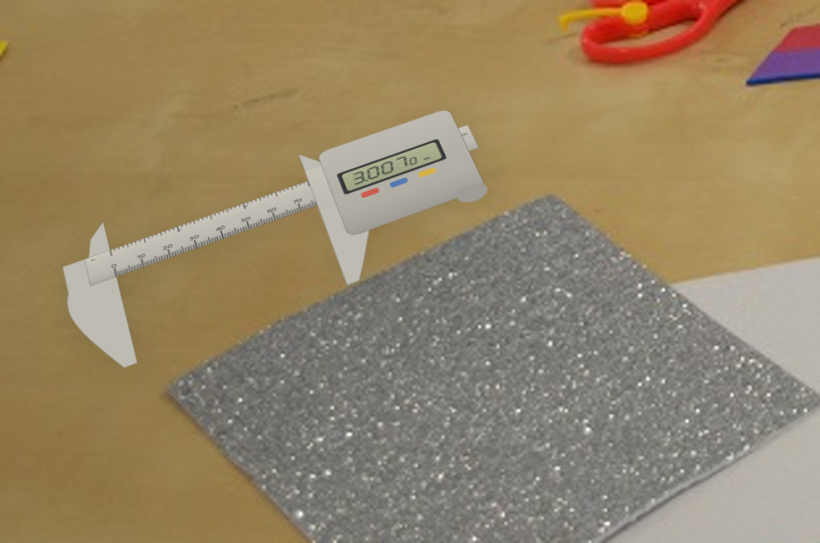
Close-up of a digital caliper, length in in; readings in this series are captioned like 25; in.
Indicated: 3.0070; in
